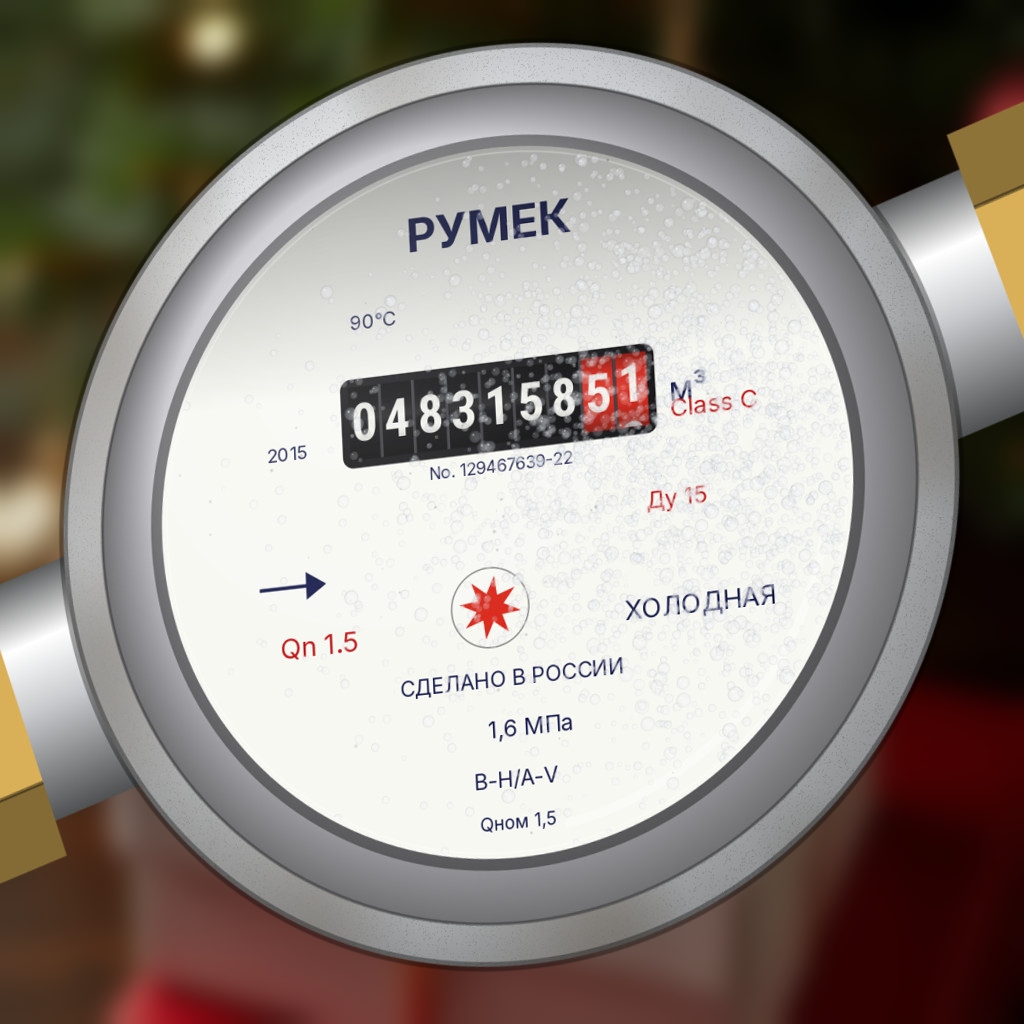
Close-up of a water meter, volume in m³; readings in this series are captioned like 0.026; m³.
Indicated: 483158.51; m³
